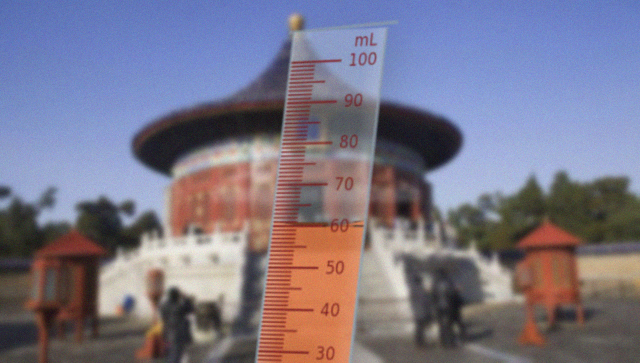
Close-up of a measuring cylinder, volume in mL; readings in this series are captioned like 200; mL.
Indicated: 60; mL
